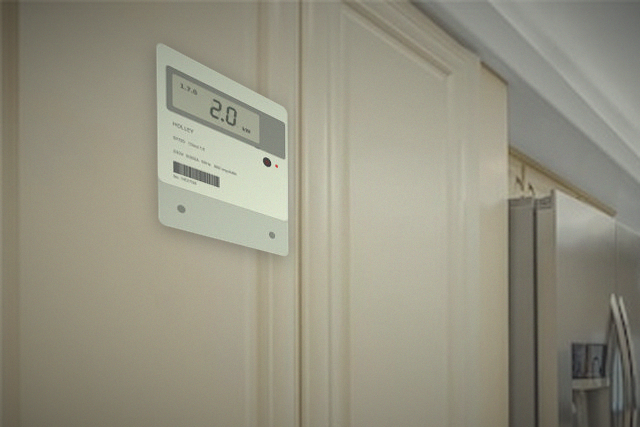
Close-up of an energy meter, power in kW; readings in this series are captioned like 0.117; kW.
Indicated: 2.0; kW
